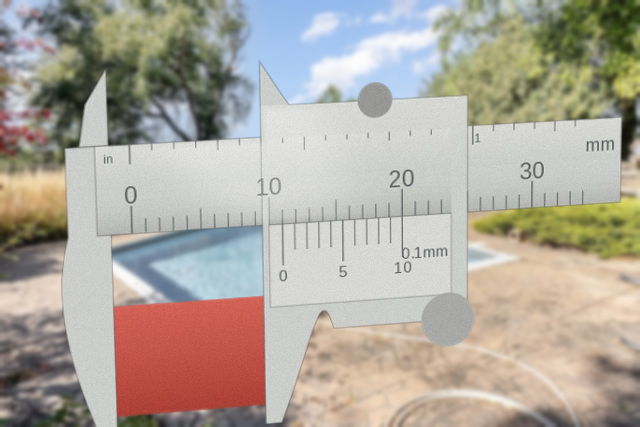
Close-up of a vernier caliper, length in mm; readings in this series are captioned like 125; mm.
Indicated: 11.0; mm
